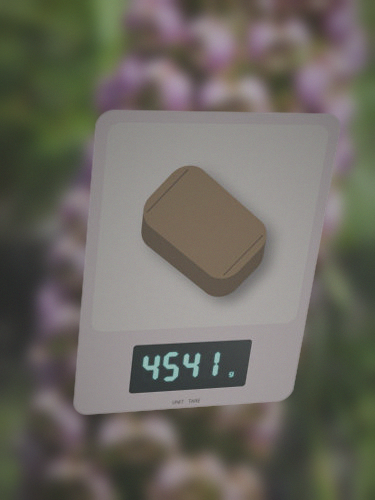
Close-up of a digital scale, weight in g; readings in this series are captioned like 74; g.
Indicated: 4541; g
